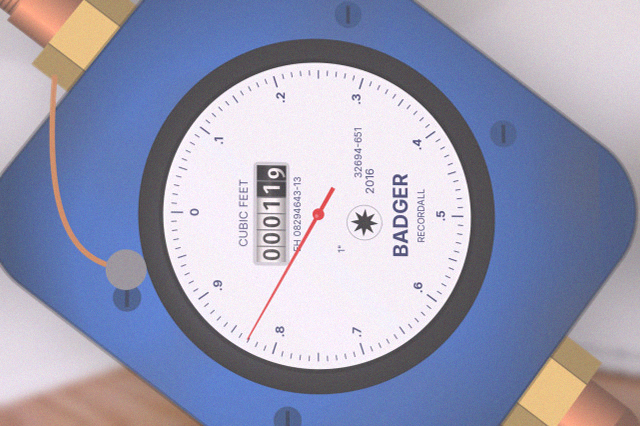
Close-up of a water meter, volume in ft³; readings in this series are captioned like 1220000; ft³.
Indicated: 118.83; ft³
